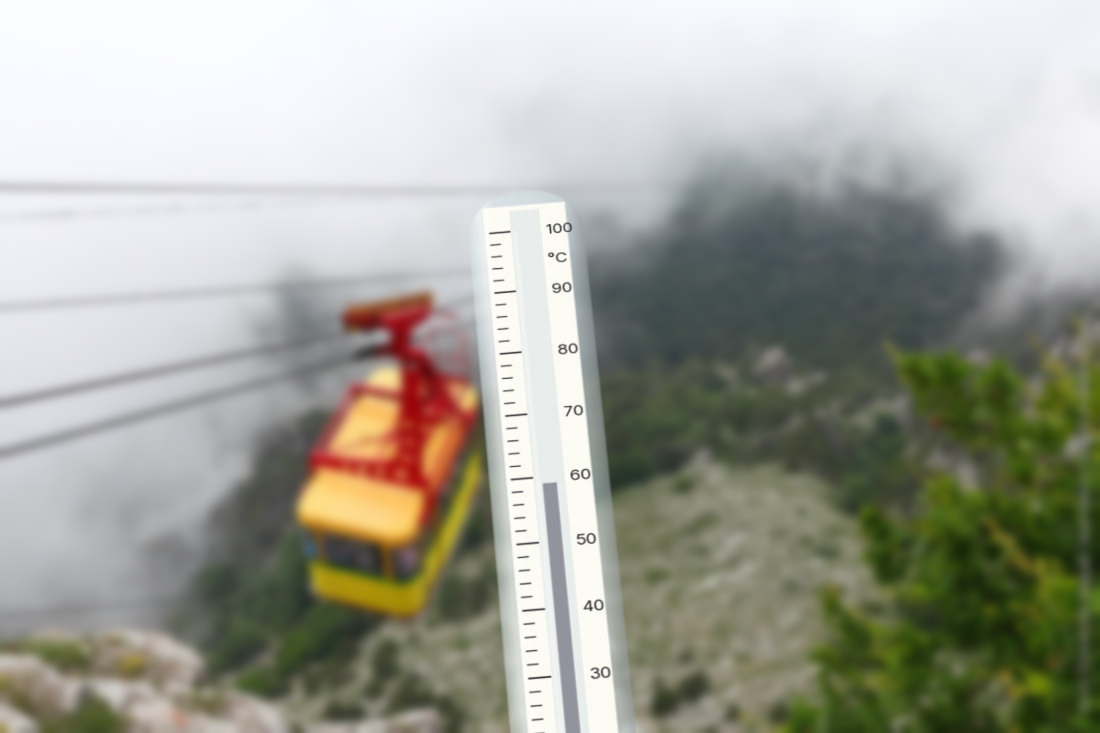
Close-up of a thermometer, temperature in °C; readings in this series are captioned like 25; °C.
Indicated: 59; °C
